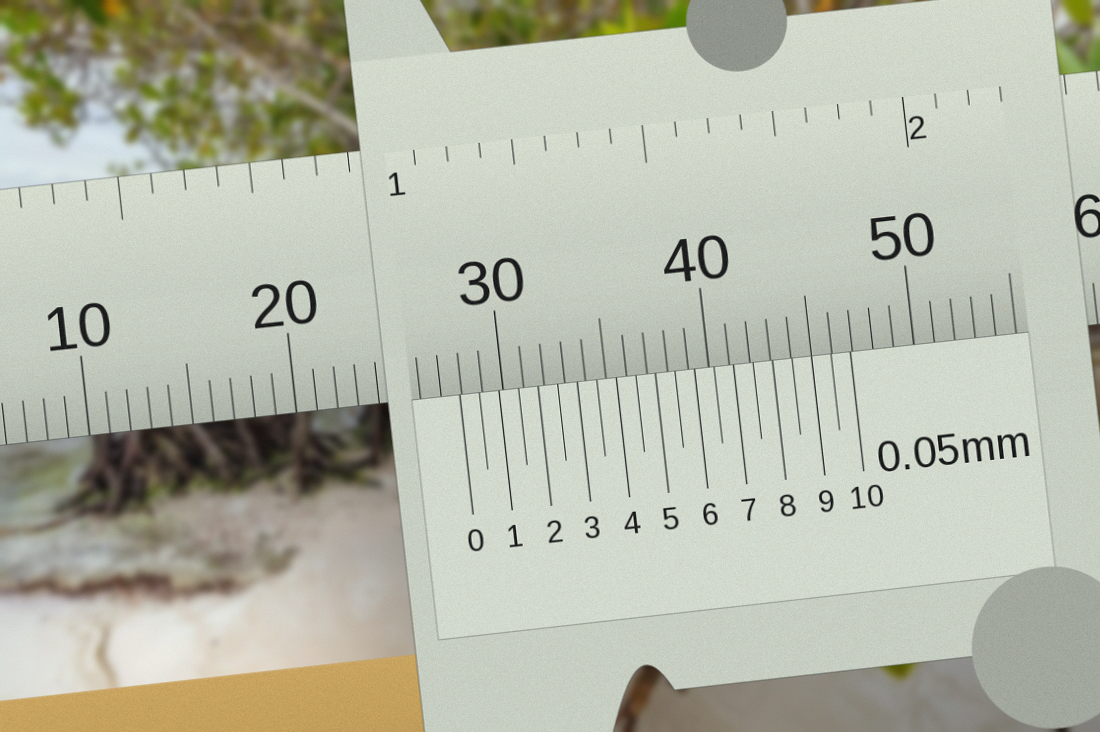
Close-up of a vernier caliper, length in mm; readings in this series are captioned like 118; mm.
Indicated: 27.9; mm
